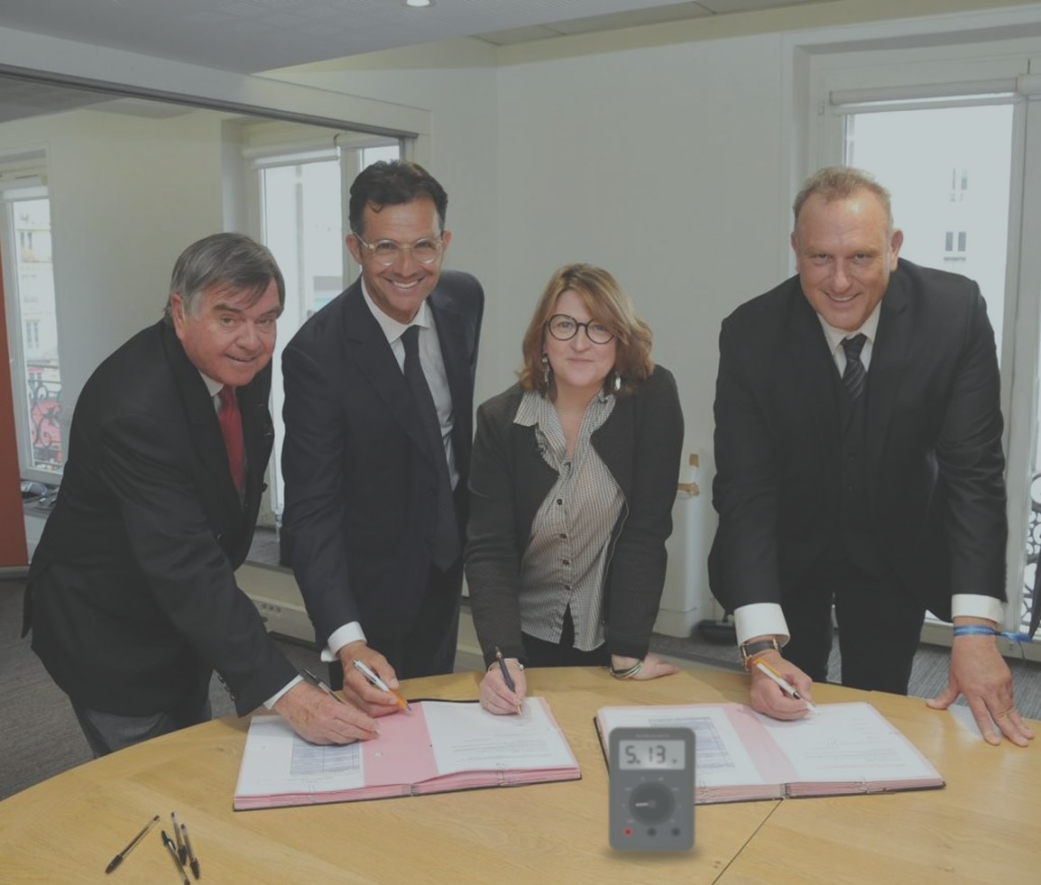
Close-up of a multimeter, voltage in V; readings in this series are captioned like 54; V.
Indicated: 5.13; V
